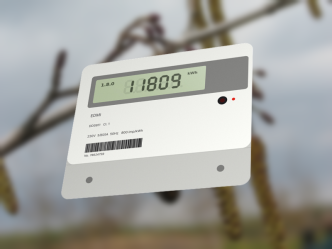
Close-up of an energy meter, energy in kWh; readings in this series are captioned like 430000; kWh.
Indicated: 11809; kWh
